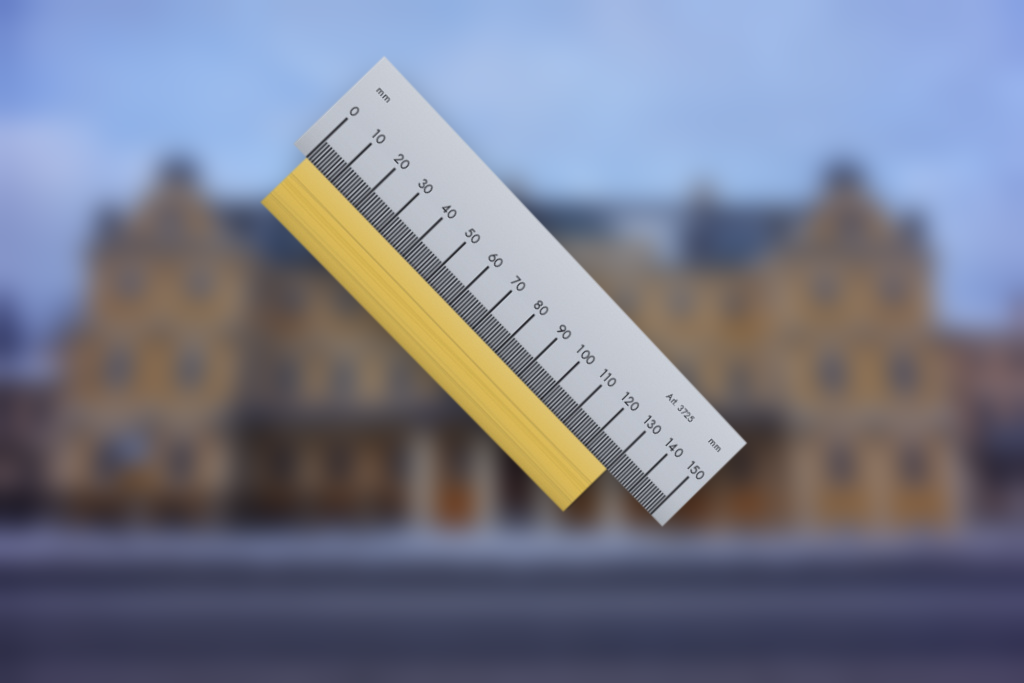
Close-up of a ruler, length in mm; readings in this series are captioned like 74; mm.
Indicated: 130; mm
